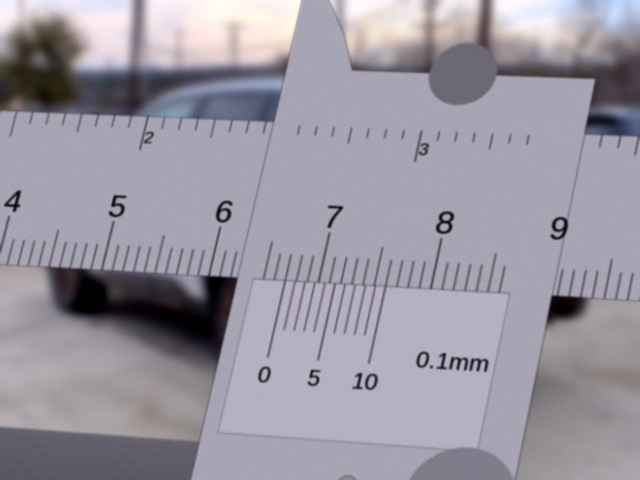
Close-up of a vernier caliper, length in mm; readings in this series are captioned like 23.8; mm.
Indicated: 67.0; mm
